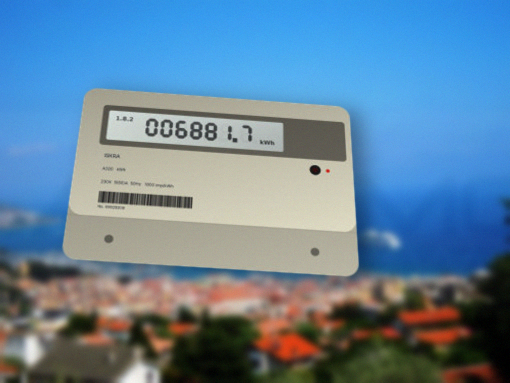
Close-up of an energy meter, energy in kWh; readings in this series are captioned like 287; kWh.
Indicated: 6881.7; kWh
